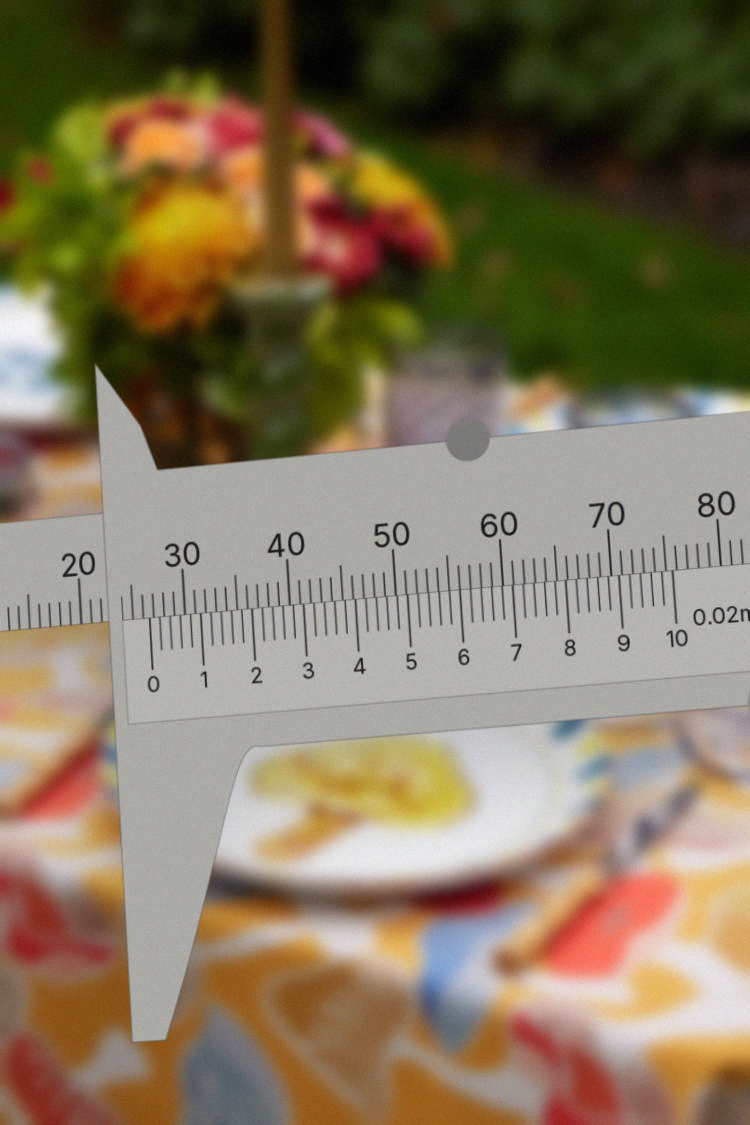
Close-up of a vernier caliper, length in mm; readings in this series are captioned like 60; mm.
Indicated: 26.6; mm
